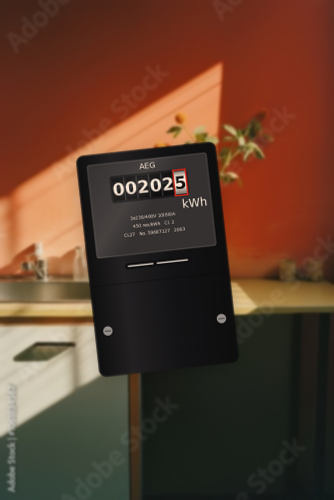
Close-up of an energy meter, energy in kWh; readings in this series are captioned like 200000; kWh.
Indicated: 202.5; kWh
